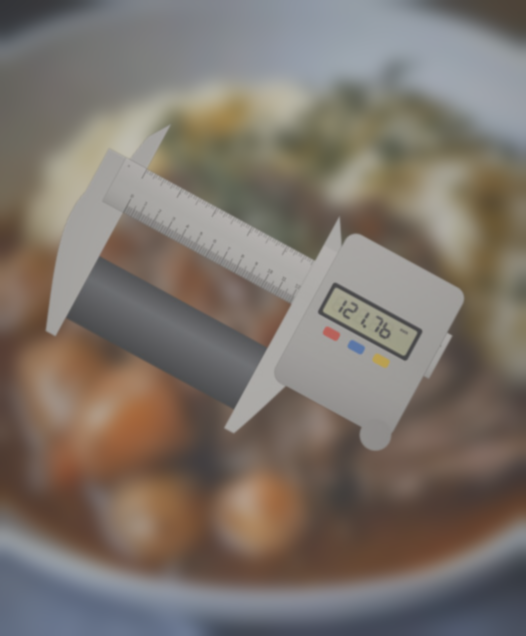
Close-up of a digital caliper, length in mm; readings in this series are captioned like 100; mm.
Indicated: 121.76; mm
